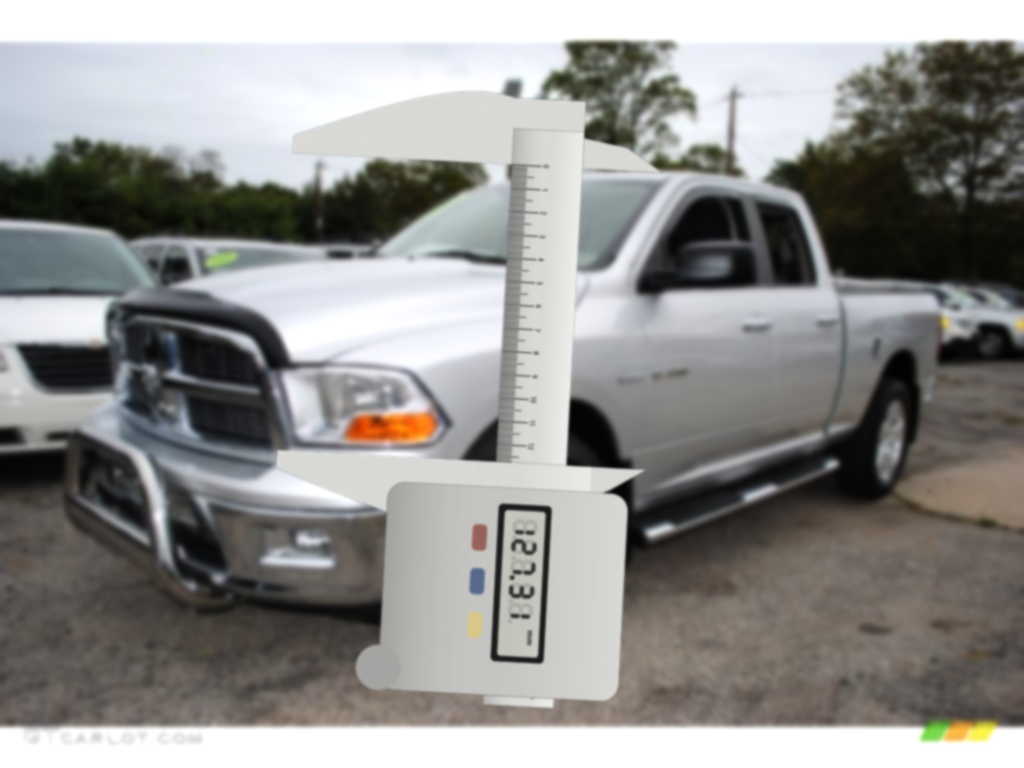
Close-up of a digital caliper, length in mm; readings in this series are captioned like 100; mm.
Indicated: 127.31; mm
